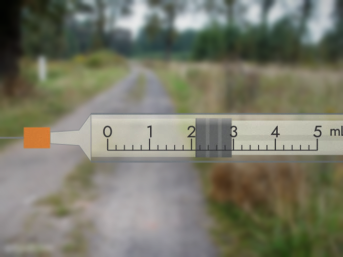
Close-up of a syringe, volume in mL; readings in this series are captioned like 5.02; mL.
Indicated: 2.1; mL
